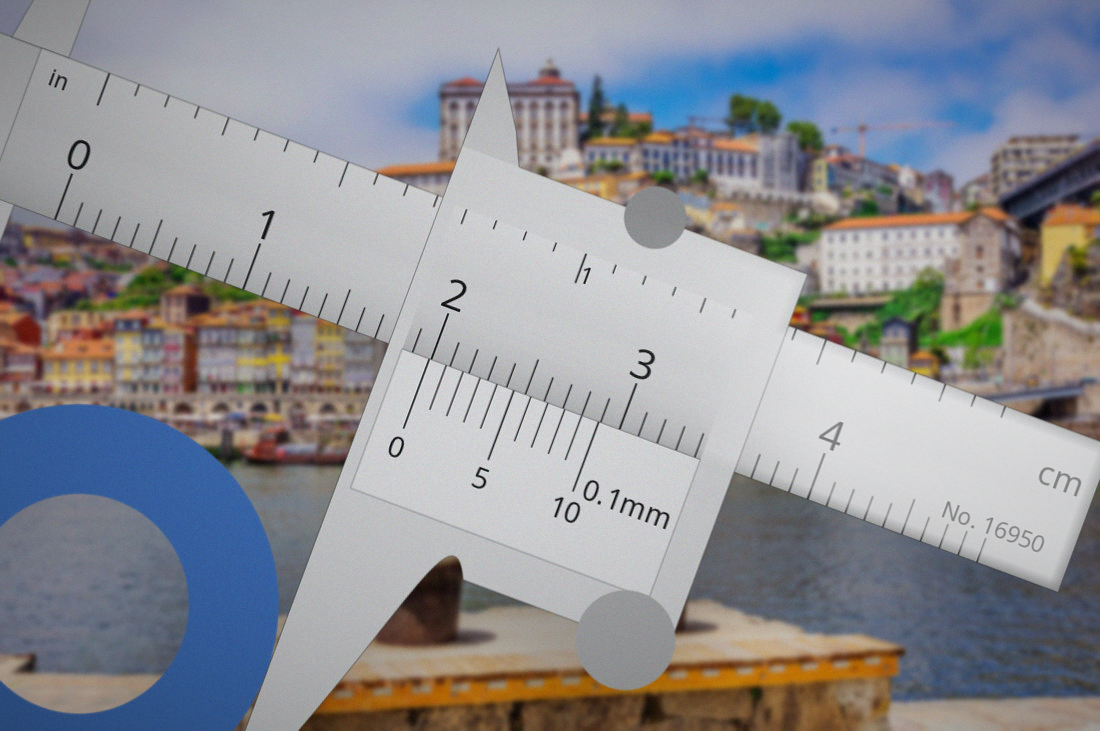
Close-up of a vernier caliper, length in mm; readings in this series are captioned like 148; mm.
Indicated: 19.9; mm
